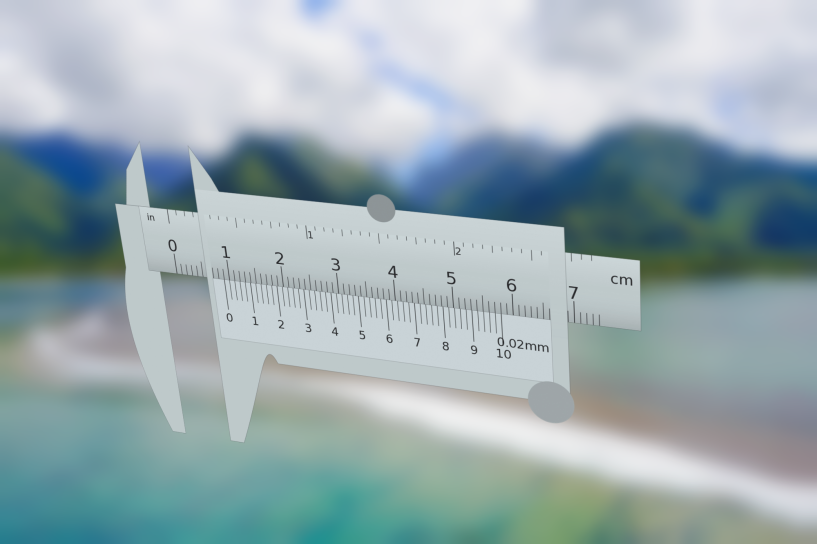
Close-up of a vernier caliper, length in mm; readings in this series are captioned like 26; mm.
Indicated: 9.0; mm
